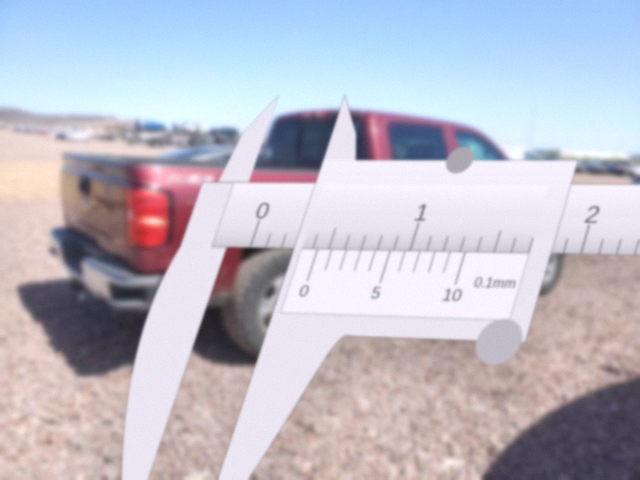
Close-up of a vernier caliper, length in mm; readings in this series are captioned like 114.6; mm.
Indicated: 4.3; mm
